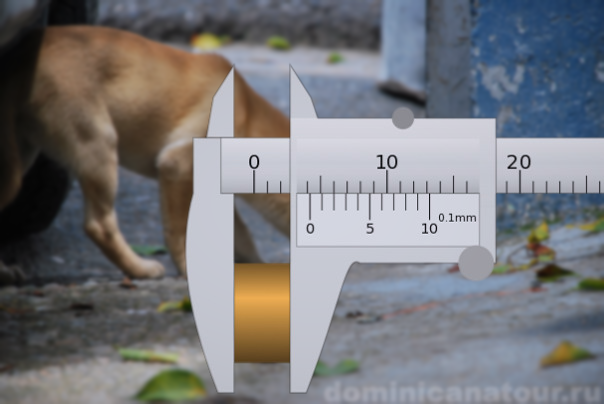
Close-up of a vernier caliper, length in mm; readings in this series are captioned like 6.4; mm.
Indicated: 4.2; mm
